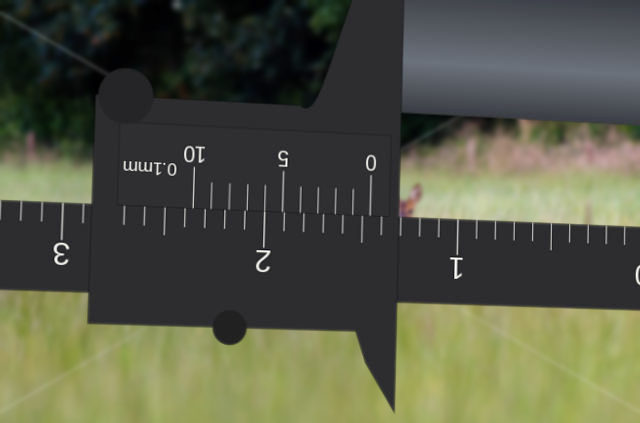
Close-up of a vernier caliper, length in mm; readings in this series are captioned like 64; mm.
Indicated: 14.6; mm
